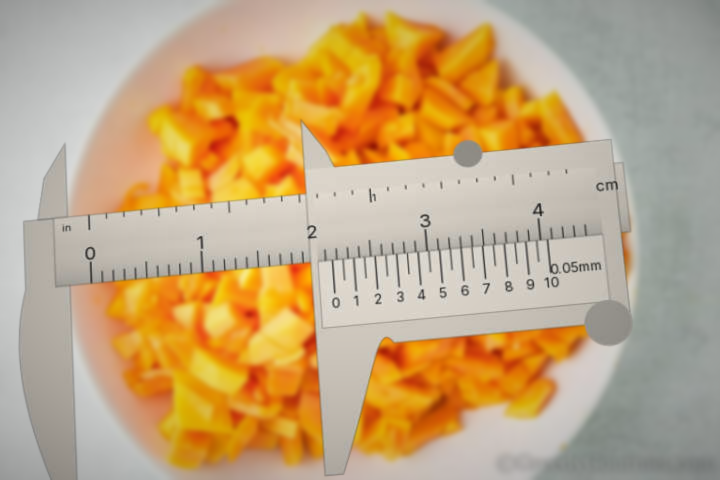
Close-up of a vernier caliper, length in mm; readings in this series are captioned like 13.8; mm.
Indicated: 21.6; mm
